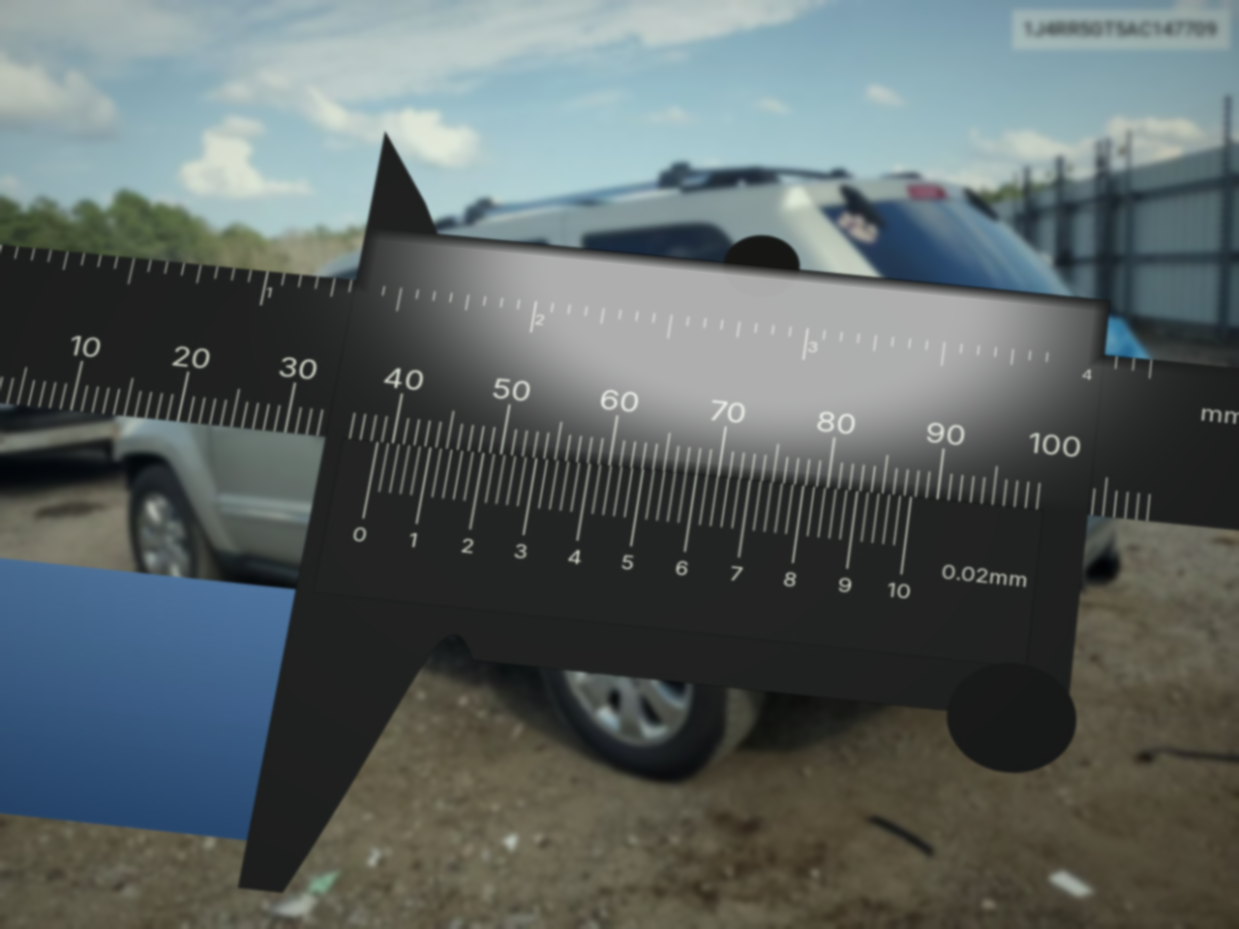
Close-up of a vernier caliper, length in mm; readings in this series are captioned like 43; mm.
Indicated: 38.6; mm
